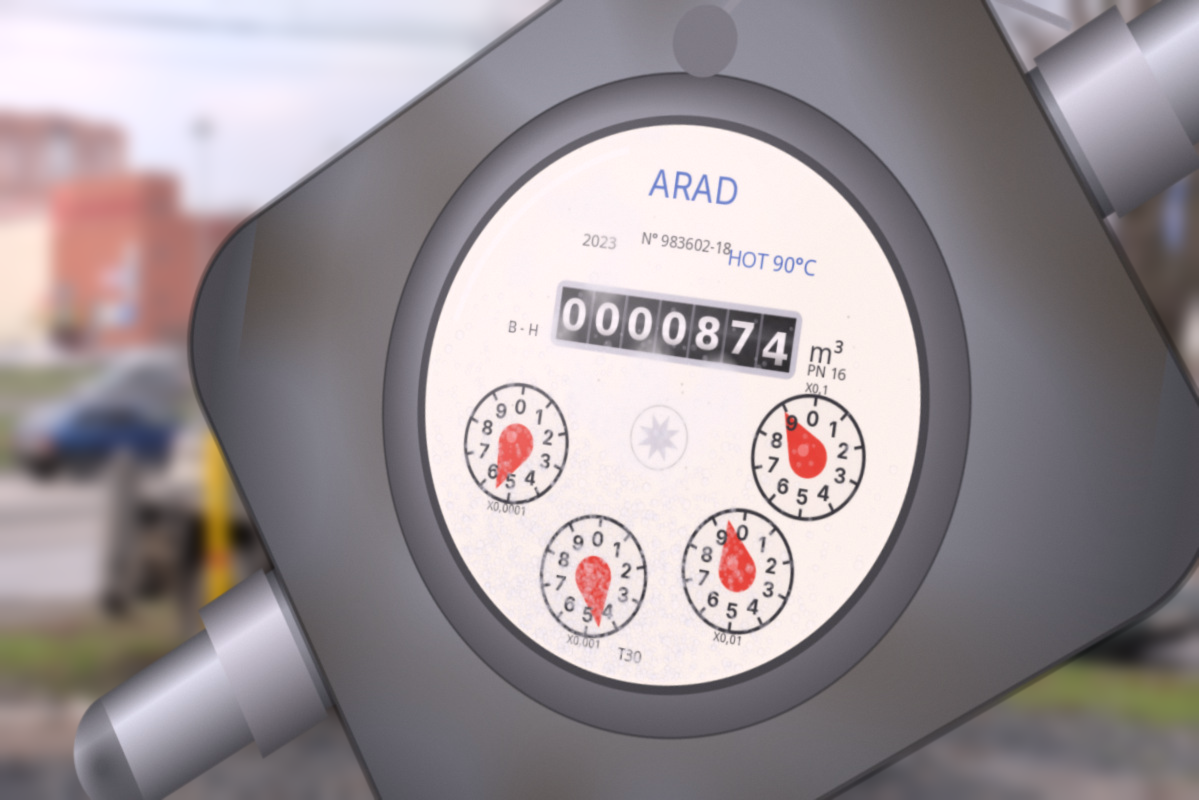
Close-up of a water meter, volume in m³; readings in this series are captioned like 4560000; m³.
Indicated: 873.8945; m³
